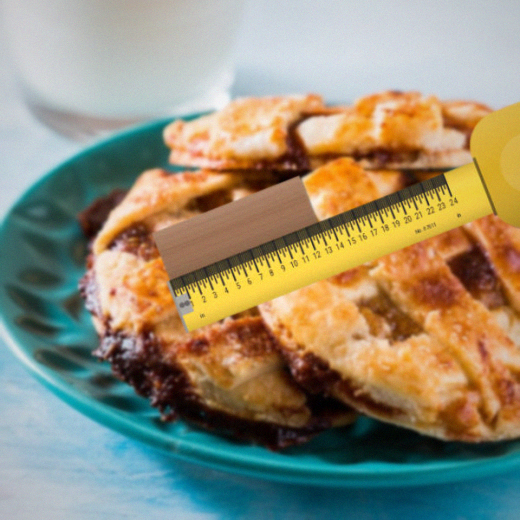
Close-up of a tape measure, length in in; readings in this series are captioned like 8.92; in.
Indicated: 13; in
